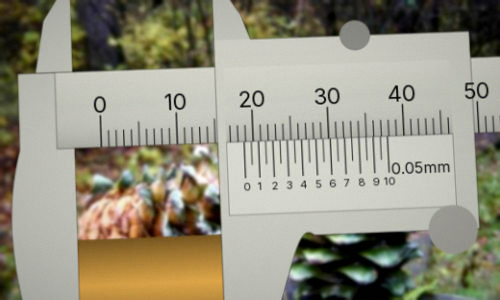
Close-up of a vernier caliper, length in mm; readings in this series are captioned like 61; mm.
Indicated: 18.8; mm
